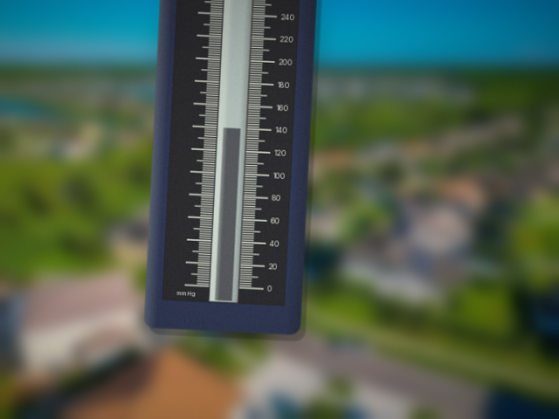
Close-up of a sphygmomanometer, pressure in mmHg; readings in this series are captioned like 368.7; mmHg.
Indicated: 140; mmHg
